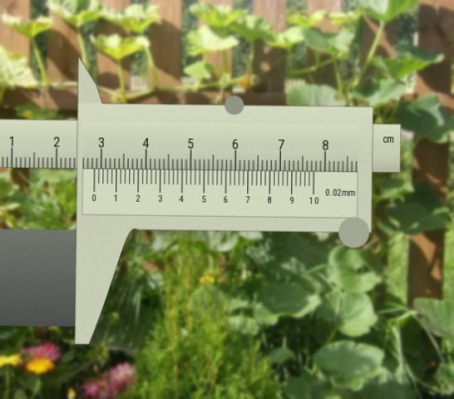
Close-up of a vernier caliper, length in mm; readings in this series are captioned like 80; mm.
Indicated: 28.5; mm
